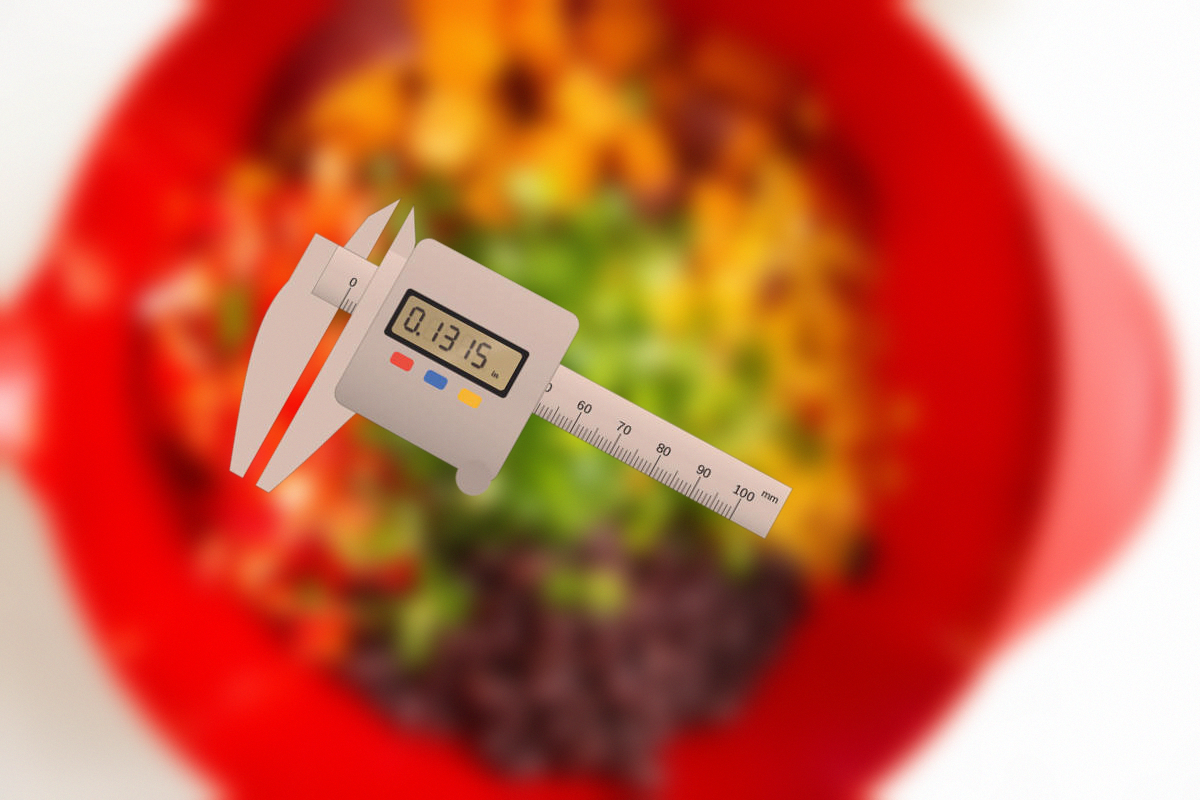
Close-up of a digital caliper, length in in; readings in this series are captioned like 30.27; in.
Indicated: 0.1315; in
